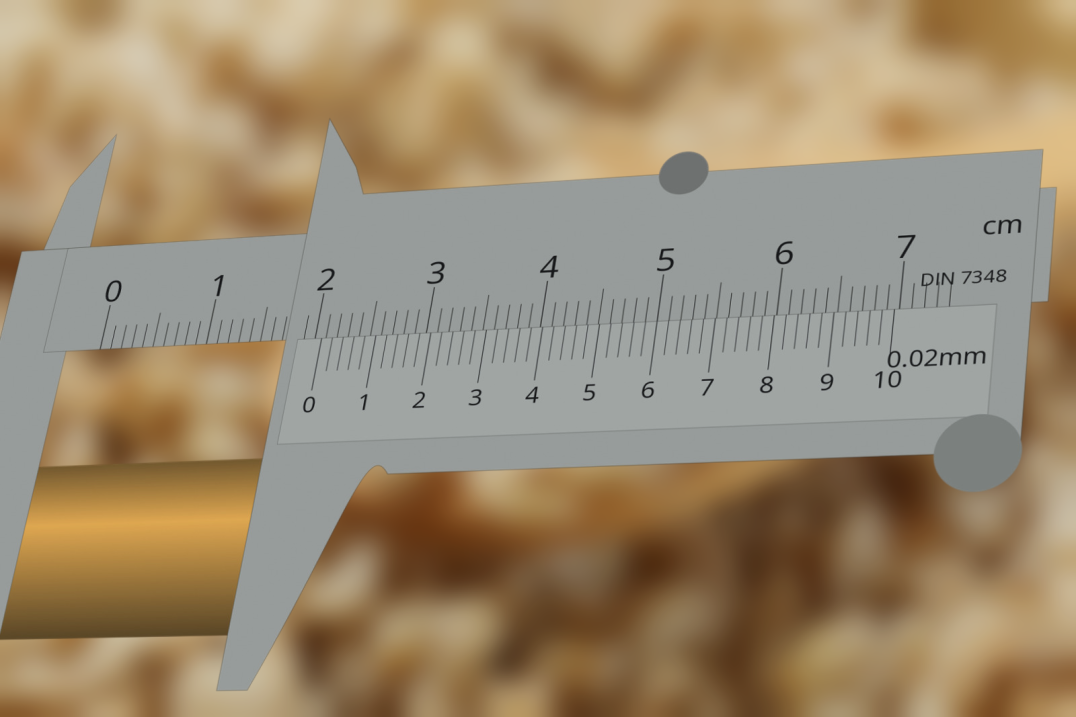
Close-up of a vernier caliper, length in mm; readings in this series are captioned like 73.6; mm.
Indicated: 20.6; mm
